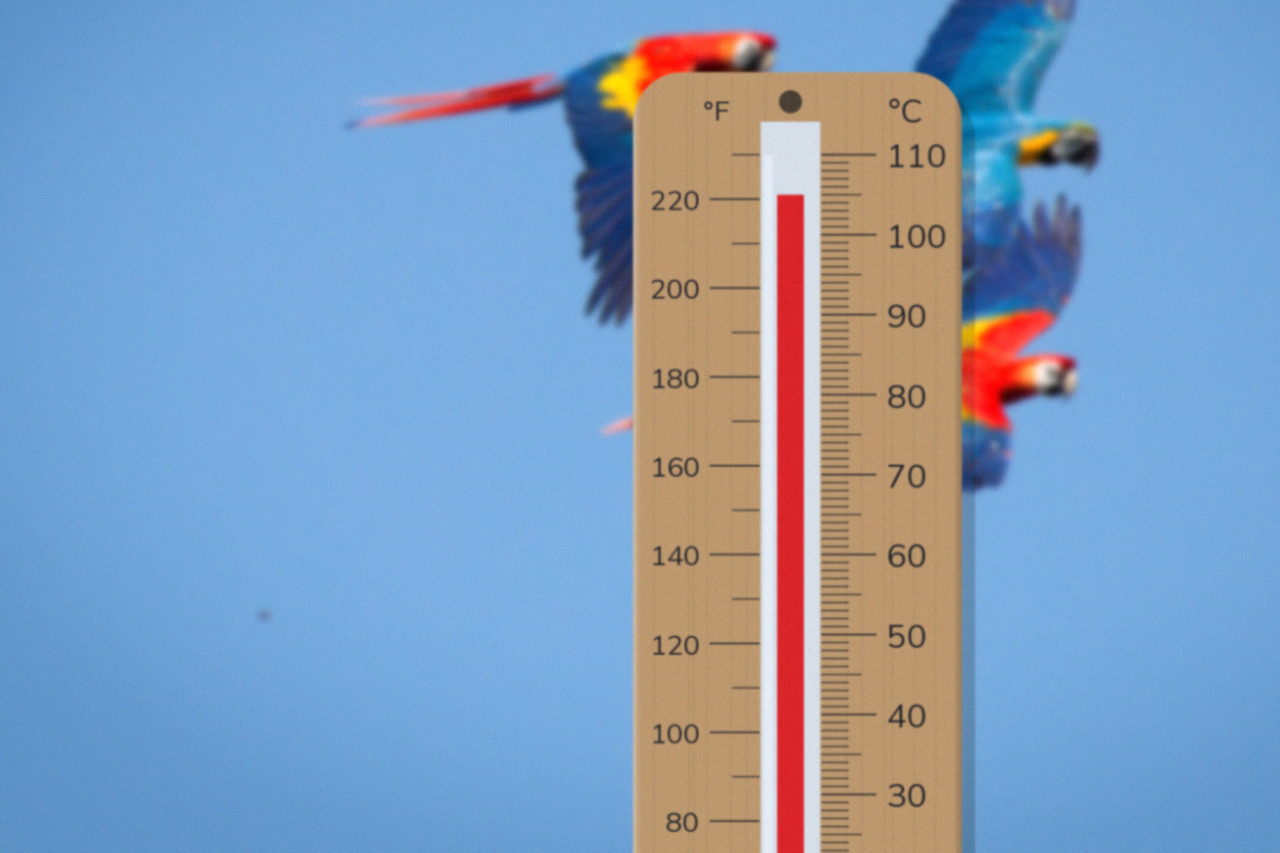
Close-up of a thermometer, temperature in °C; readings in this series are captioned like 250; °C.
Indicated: 105; °C
